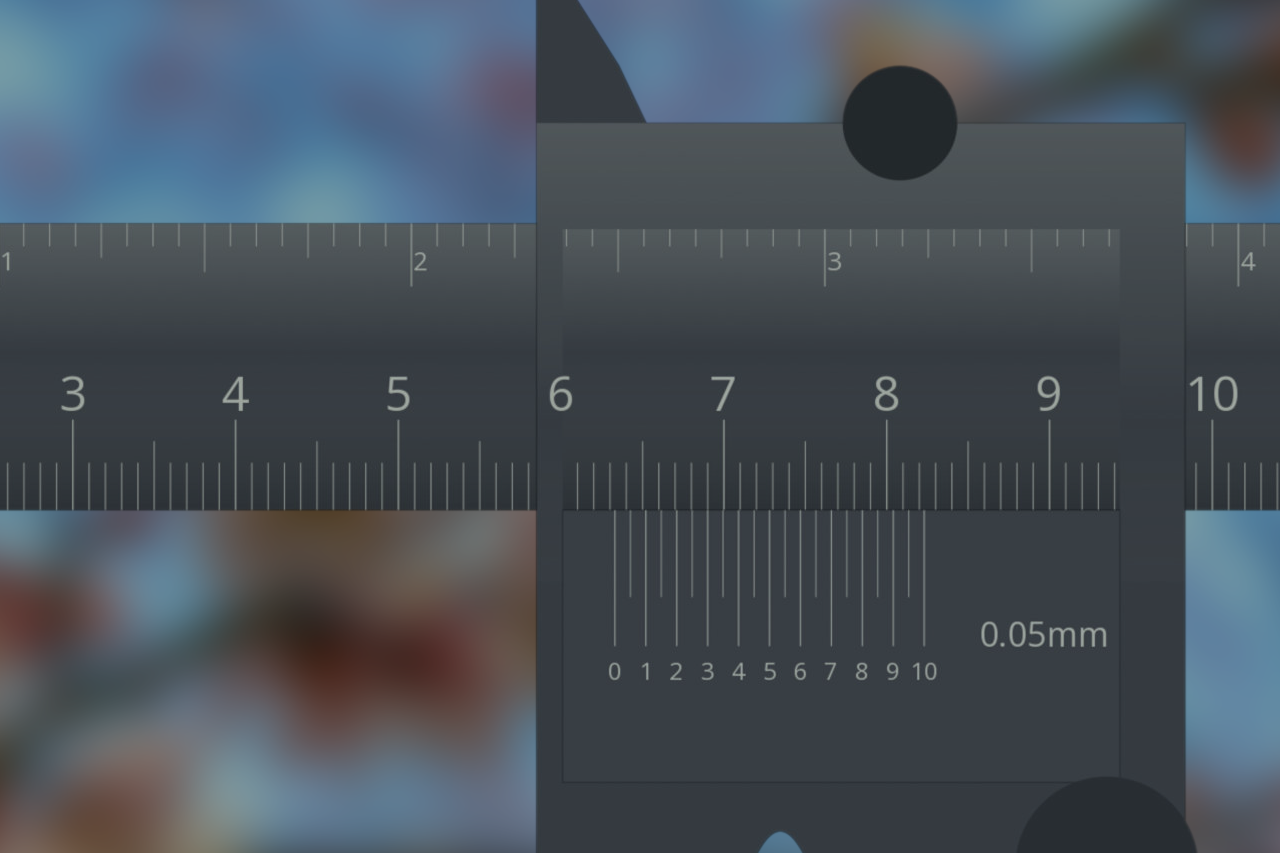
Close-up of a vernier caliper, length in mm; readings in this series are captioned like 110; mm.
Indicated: 63.3; mm
